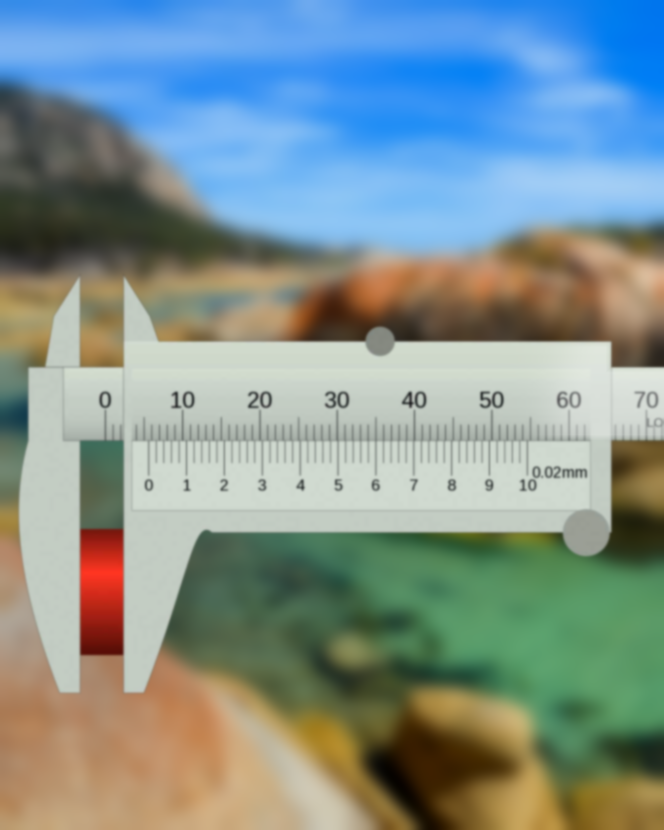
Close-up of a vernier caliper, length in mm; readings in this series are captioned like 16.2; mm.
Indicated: 5.6; mm
